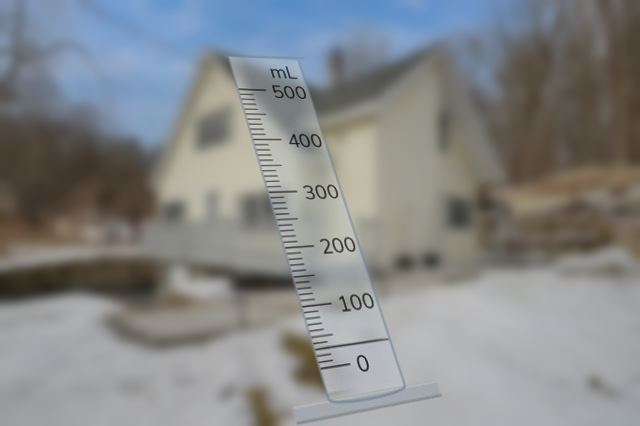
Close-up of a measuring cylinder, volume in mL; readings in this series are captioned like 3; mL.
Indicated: 30; mL
